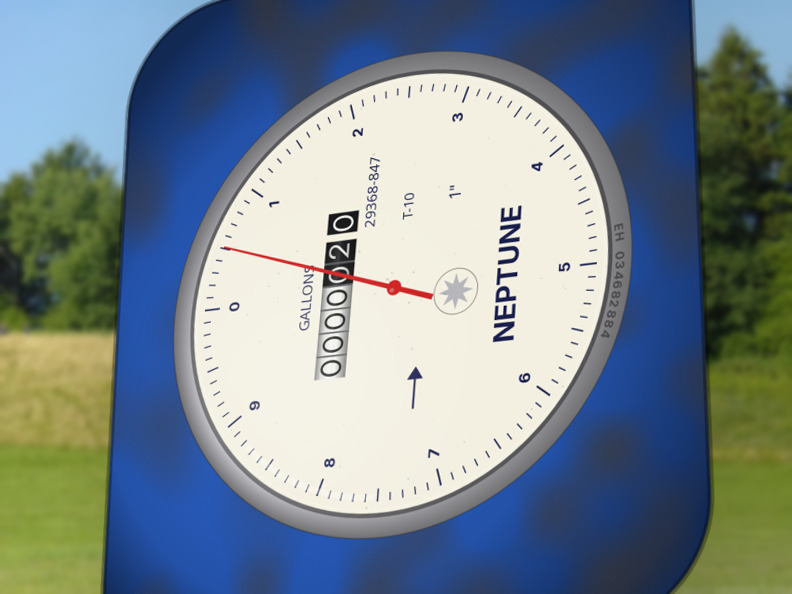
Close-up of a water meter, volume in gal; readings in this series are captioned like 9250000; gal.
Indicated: 20.5; gal
